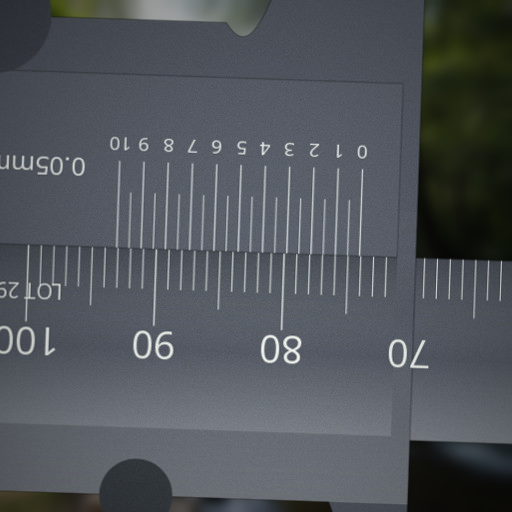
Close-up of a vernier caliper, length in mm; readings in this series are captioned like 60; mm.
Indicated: 74.1; mm
